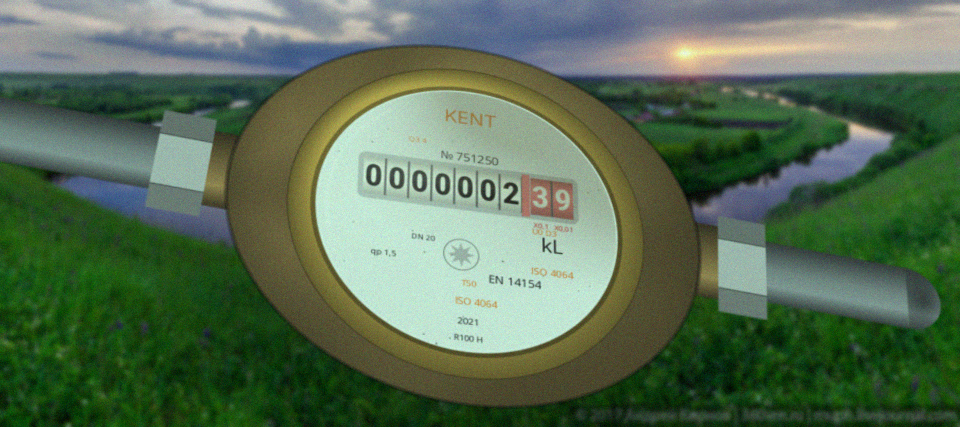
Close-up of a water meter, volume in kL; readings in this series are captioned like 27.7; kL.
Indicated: 2.39; kL
